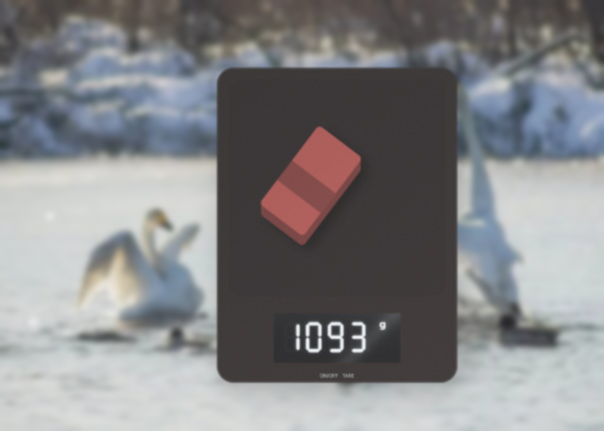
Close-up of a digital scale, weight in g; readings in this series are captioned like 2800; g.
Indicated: 1093; g
